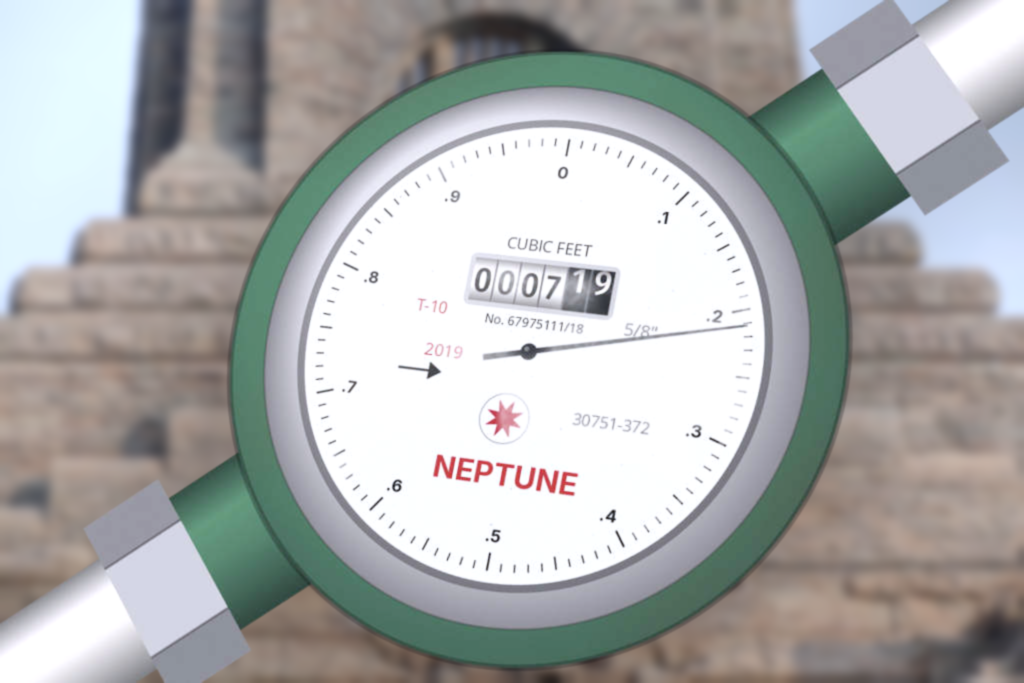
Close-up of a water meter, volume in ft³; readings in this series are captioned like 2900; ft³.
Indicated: 719.21; ft³
